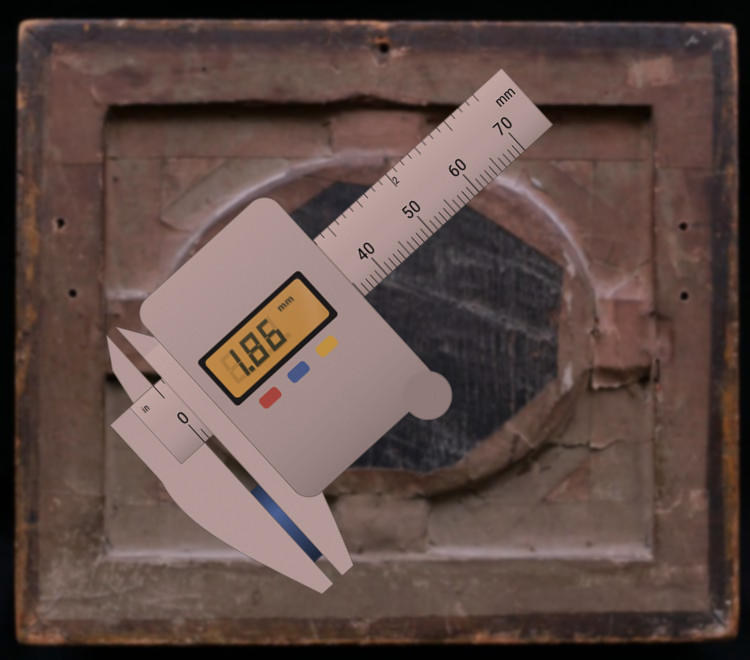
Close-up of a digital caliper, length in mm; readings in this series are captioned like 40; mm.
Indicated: 1.86; mm
